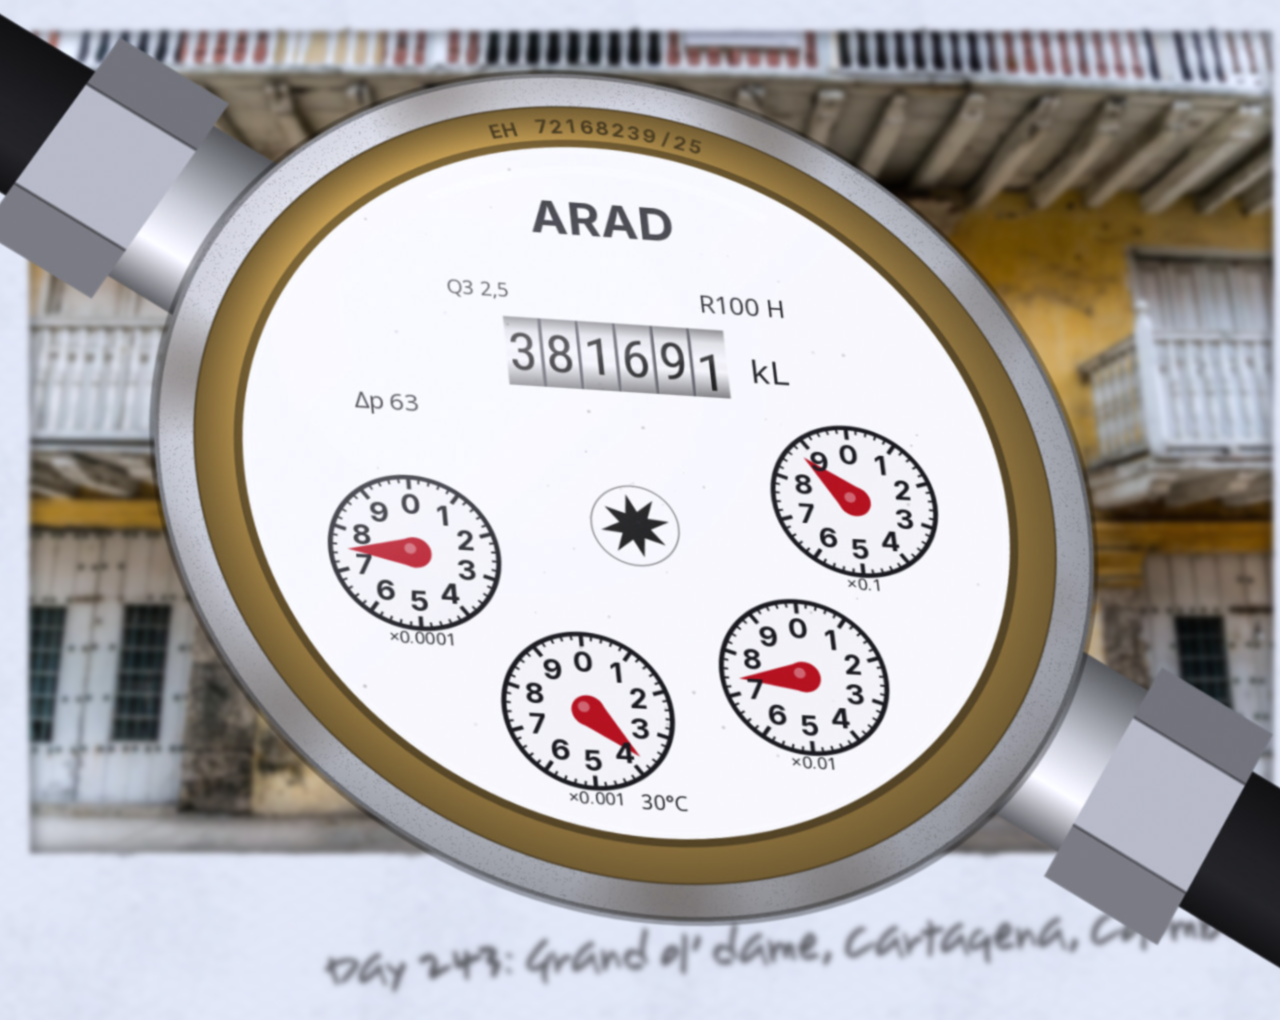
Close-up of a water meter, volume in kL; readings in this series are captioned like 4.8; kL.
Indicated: 381690.8737; kL
